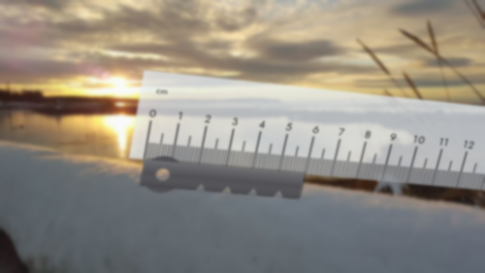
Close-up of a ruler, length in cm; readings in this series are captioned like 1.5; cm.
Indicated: 6; cm
